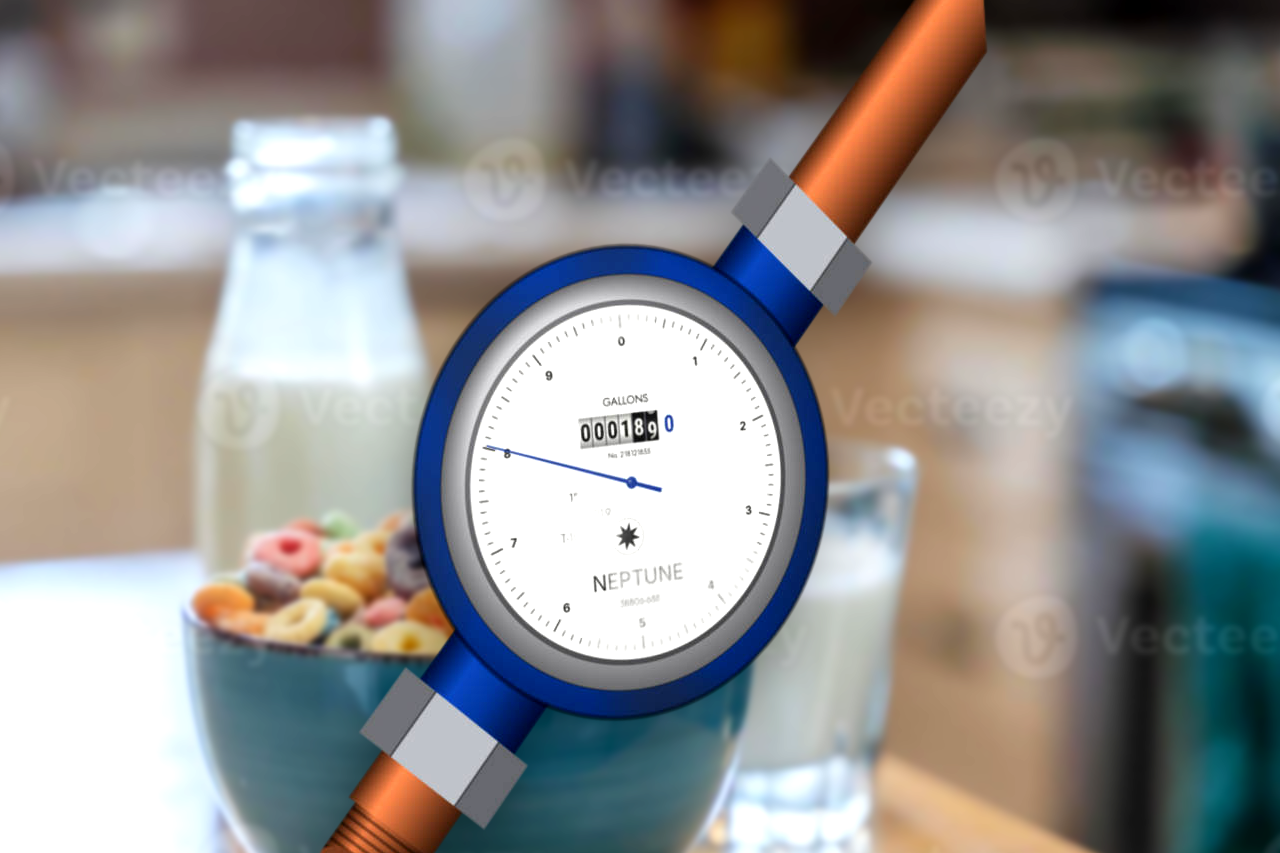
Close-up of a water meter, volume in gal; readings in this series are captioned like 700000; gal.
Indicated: 1888.0; gal
